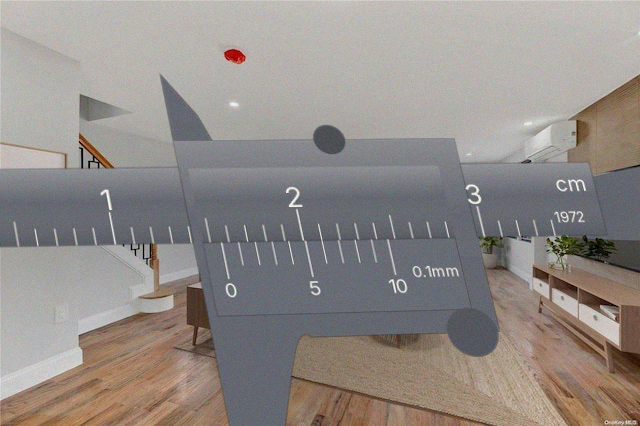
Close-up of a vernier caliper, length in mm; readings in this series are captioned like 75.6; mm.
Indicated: 15.6; mm
